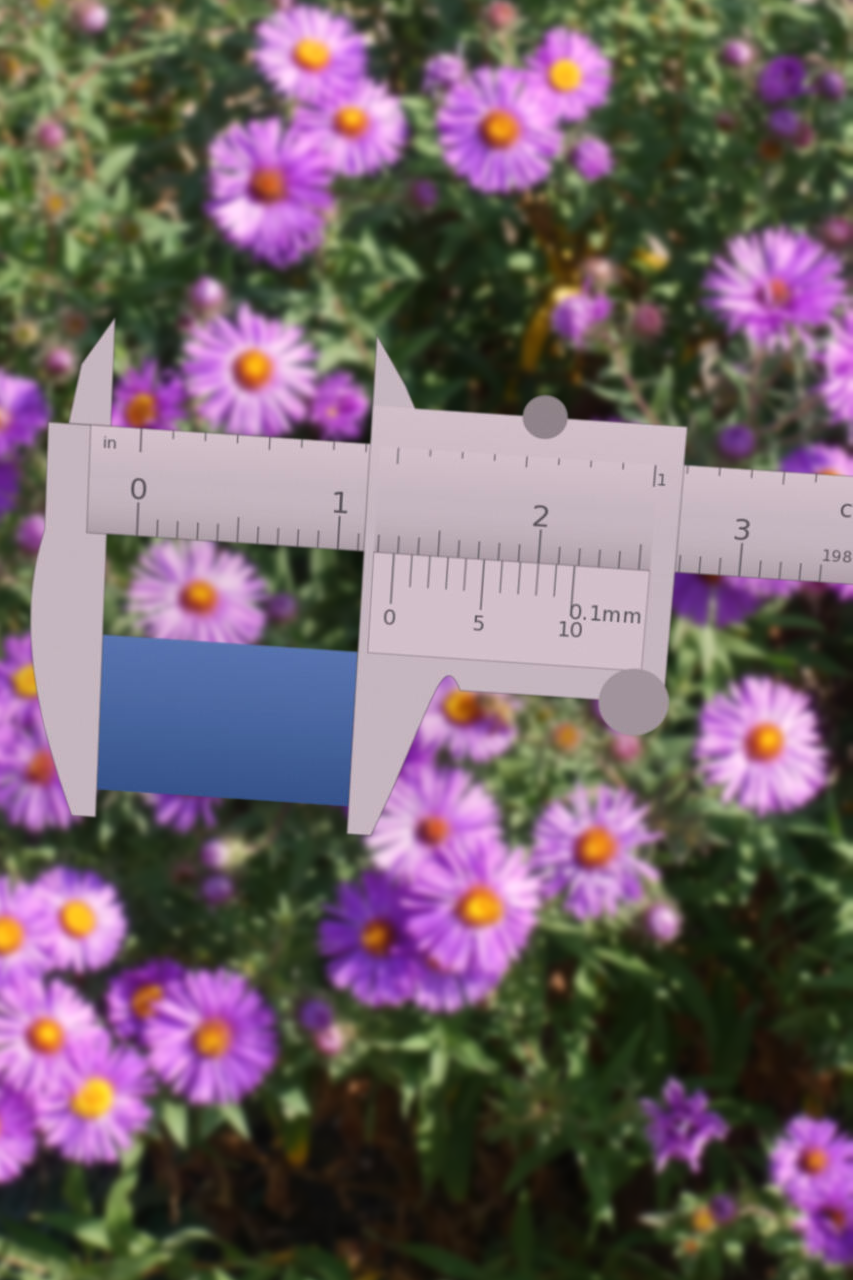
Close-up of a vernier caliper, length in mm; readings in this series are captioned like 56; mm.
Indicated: 12.8; mm
